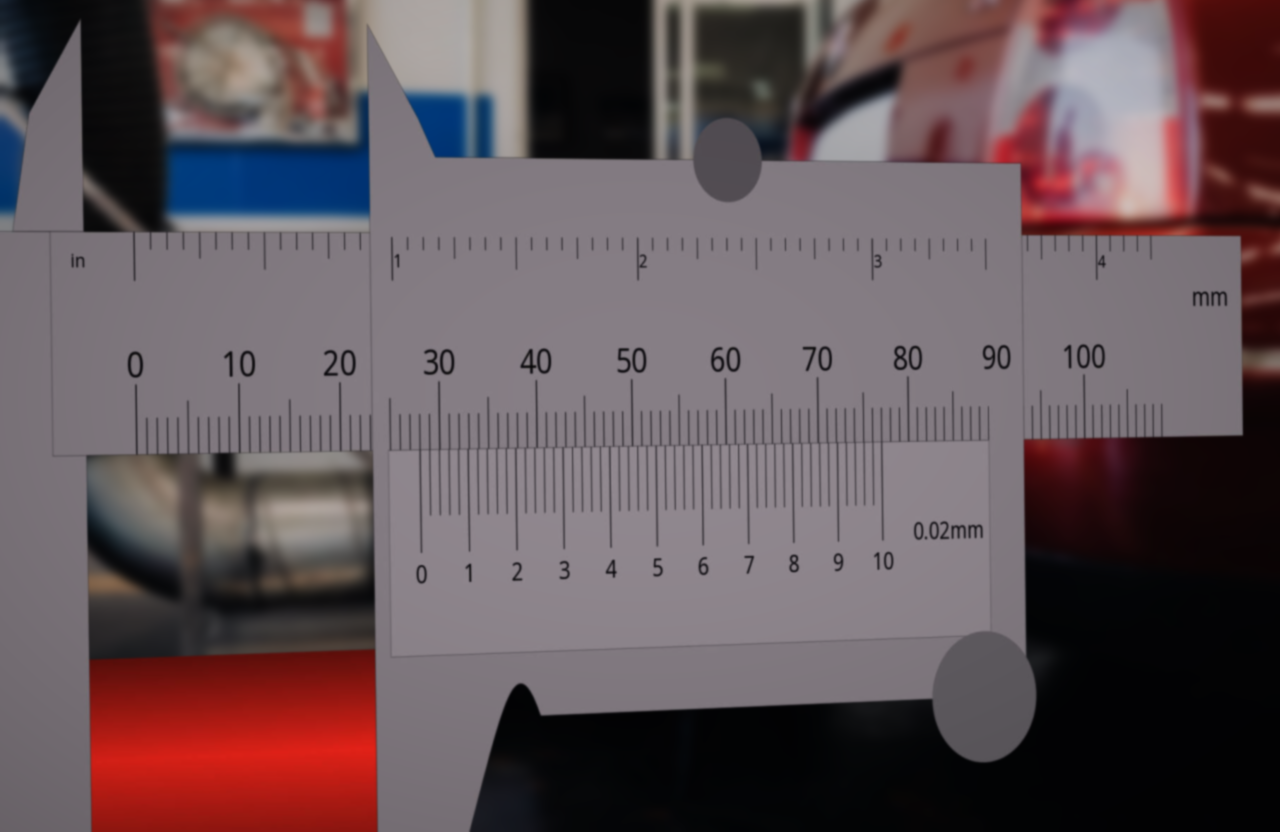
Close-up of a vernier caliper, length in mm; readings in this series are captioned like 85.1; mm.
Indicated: 28.0; mm
